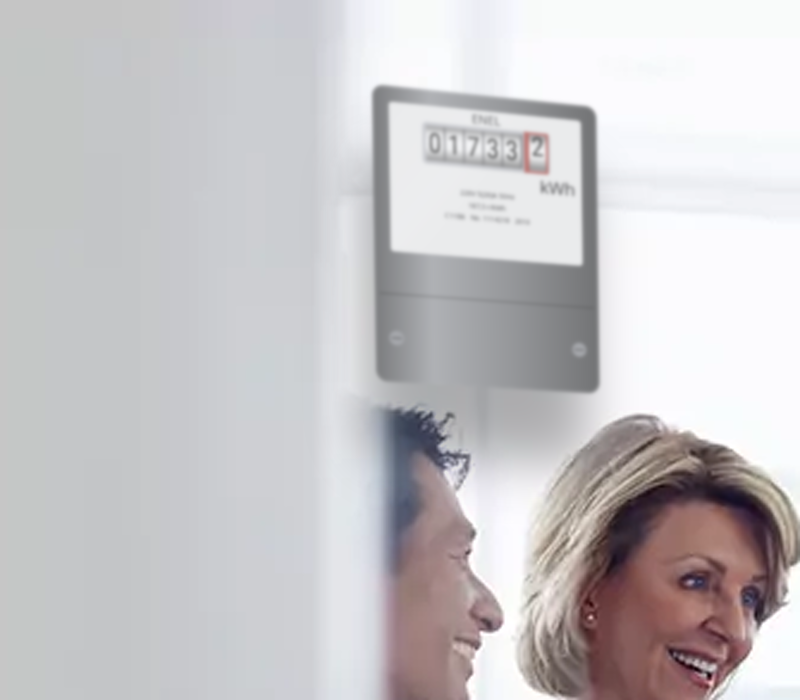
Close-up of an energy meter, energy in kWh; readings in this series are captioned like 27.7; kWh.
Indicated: 1733.2; kWh
